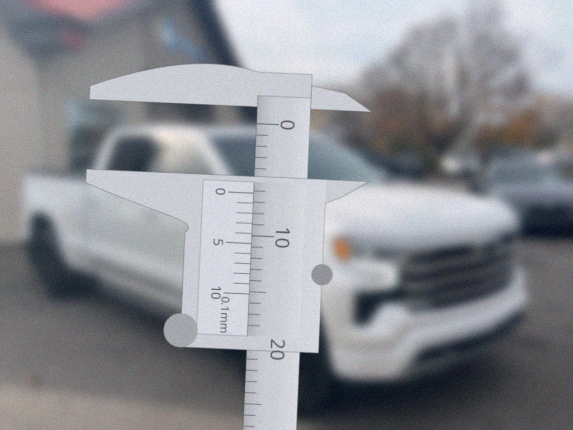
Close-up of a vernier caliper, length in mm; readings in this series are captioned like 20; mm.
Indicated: 6.2; mm
